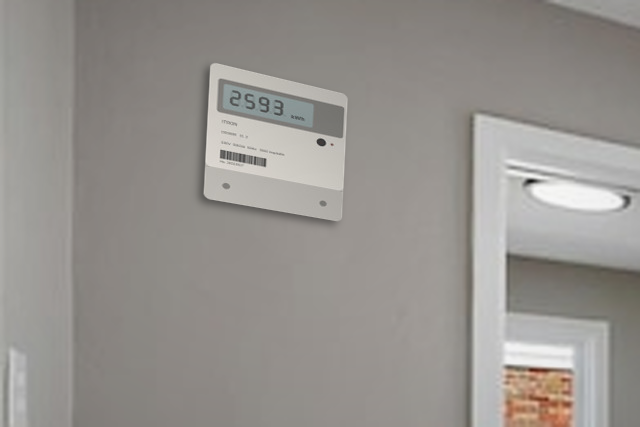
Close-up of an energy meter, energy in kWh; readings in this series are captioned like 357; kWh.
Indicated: 2593; kWh
